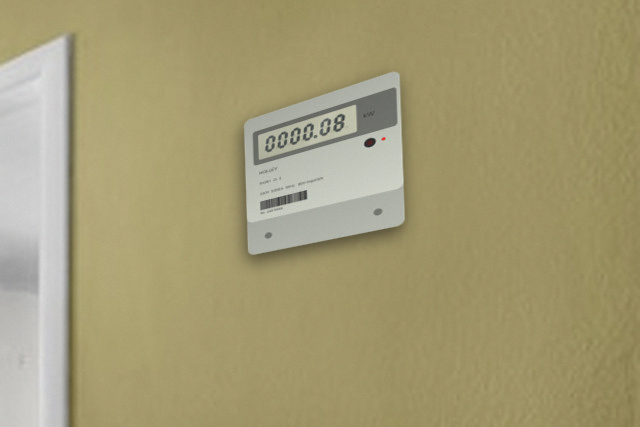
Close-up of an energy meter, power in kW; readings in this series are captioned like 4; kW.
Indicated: 0.08; kW
